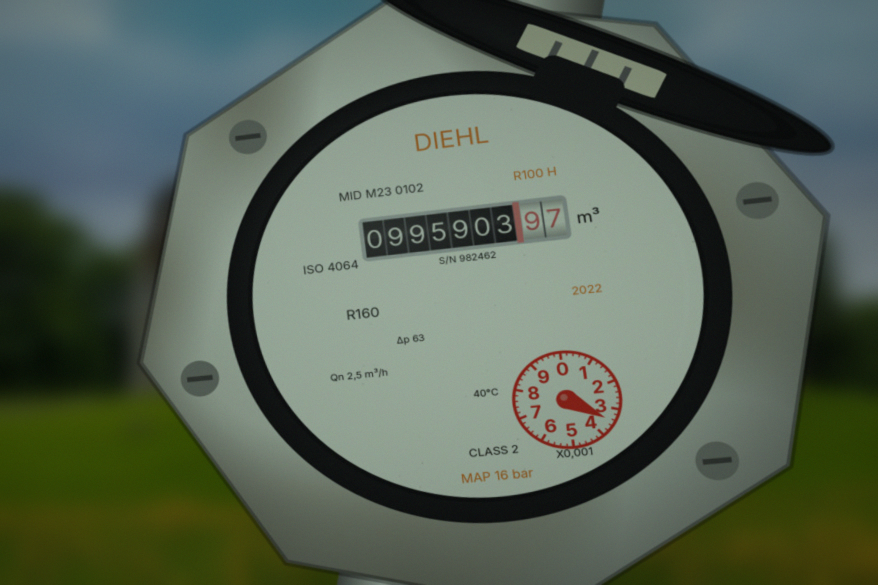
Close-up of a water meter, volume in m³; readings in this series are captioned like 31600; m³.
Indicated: 995903.973; m³
